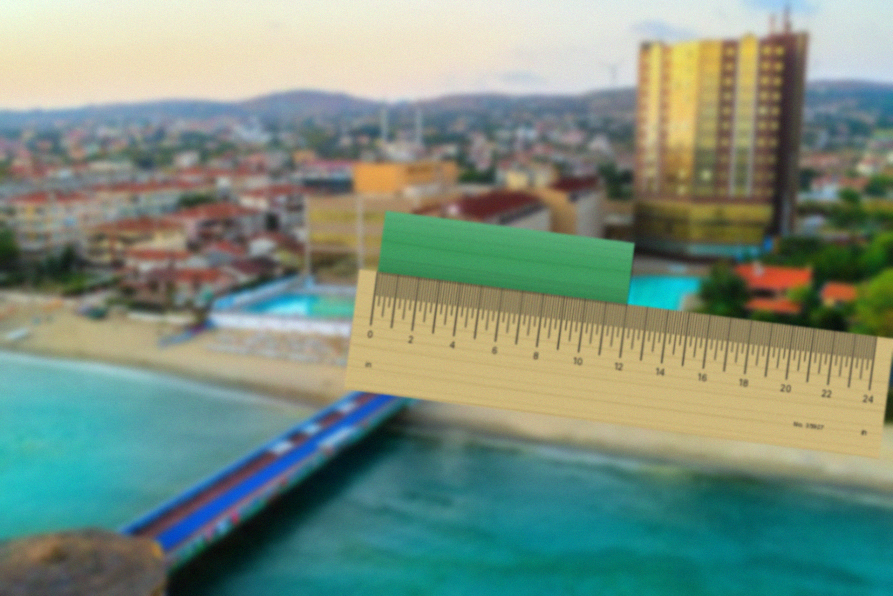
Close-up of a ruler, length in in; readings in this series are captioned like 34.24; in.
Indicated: 12; in
